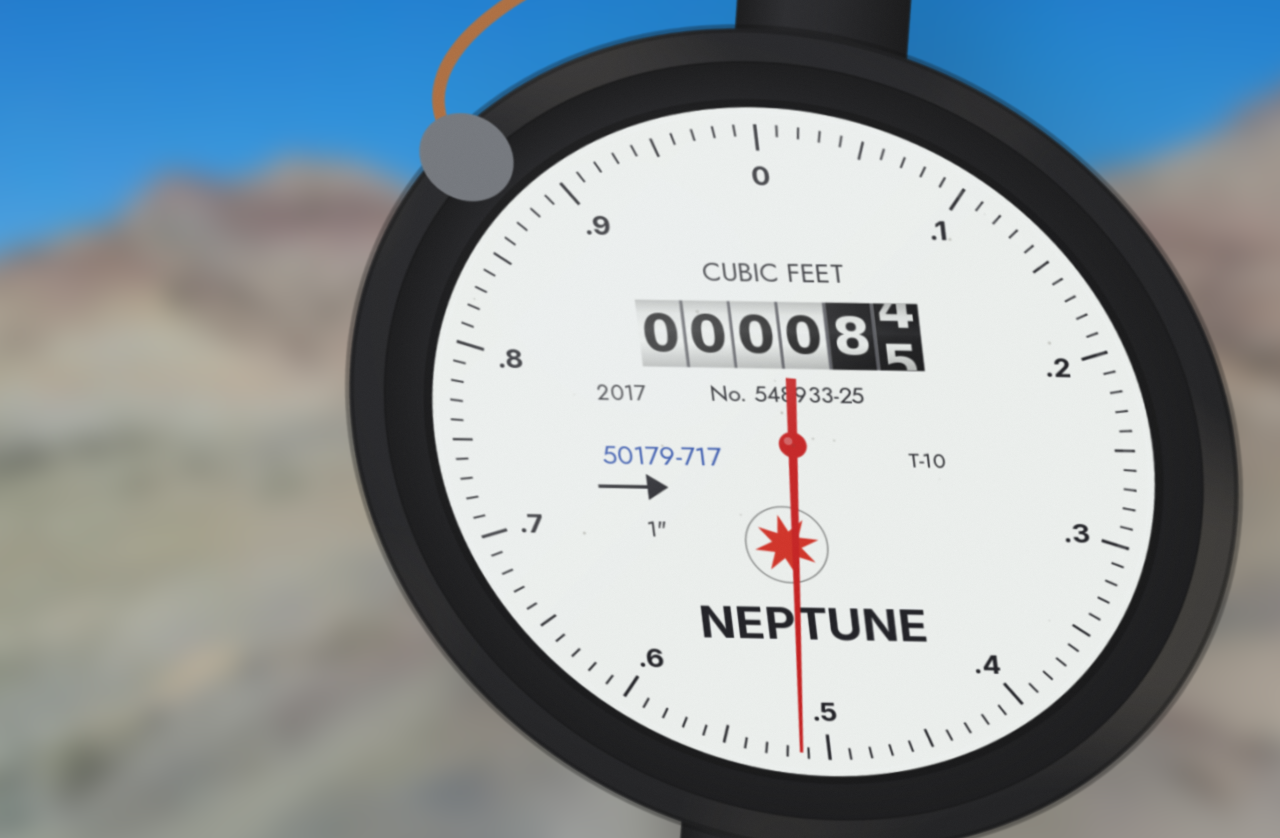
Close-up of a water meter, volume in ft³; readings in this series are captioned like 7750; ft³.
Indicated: 84.51; ft³
